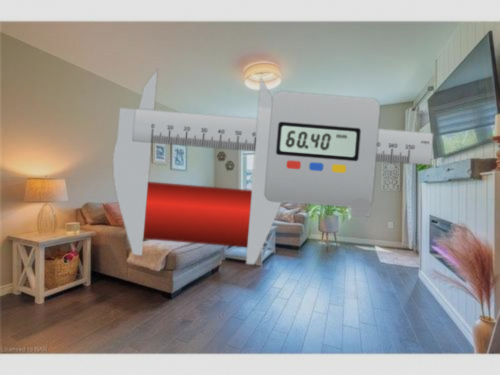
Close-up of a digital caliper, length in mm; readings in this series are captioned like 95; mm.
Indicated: 60.40; mm
